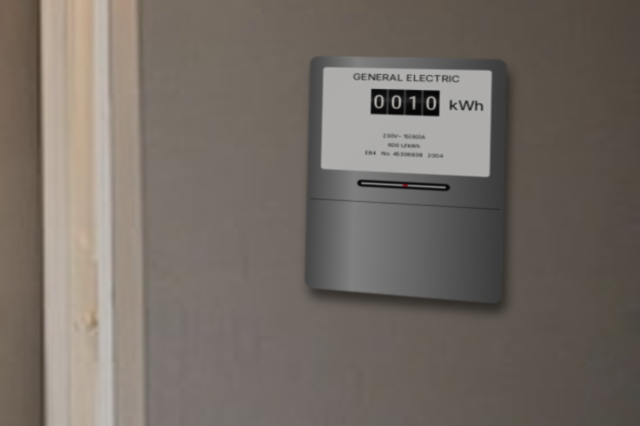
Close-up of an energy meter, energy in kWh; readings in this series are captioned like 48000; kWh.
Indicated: 10; kWh
